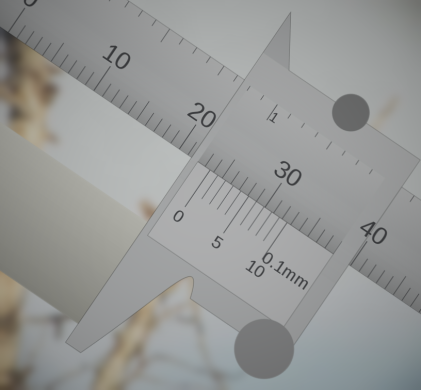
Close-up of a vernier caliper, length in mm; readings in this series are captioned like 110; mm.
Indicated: 23.6; mm
